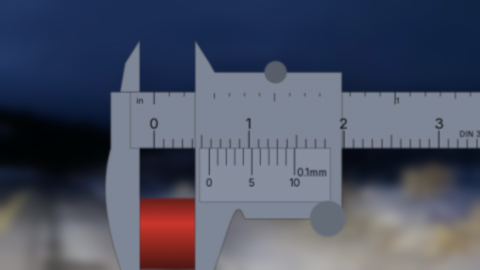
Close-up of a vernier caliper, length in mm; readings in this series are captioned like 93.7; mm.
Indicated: 5.8; mm
